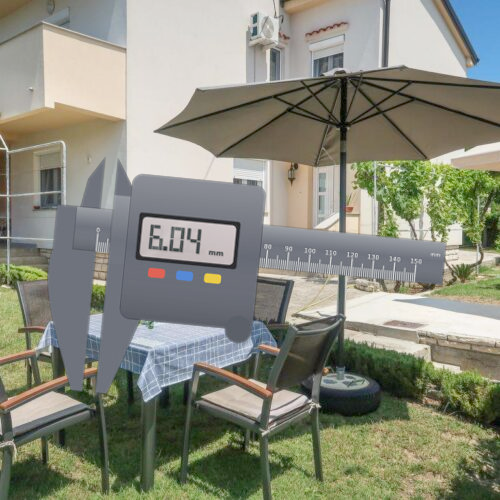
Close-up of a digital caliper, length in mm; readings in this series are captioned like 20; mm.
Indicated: 6.04; mm
